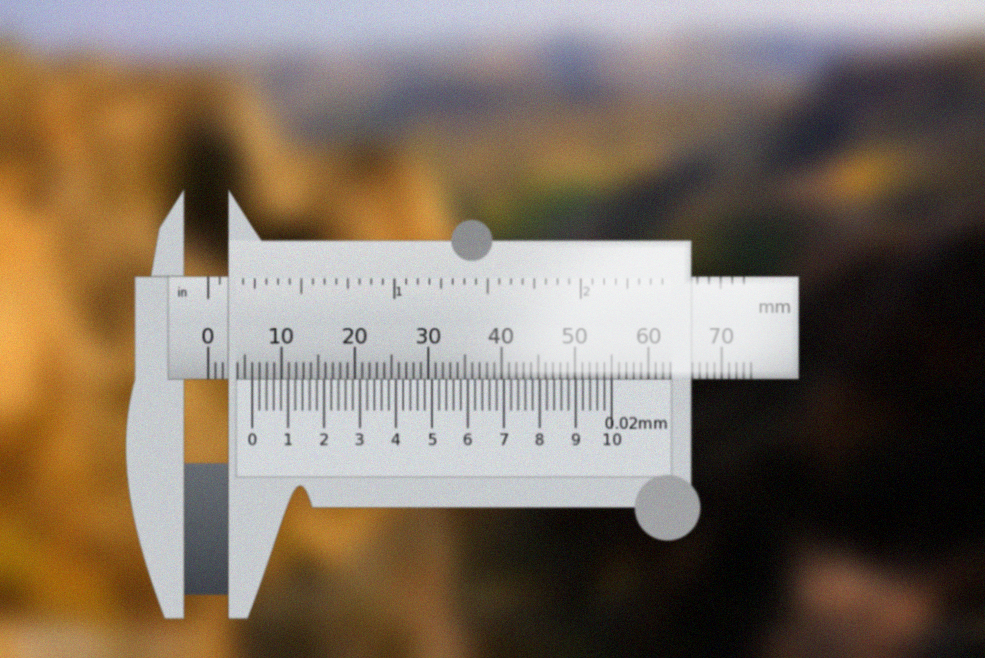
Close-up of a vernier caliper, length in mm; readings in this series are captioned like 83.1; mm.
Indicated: 6.0; mm
